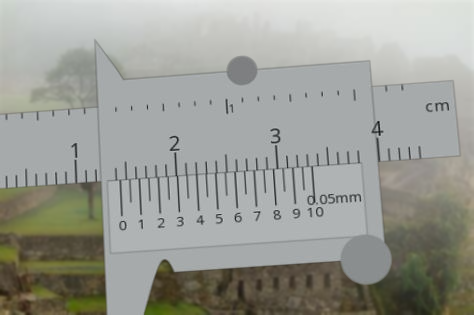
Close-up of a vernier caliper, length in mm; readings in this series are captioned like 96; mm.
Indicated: 14.4; mm
